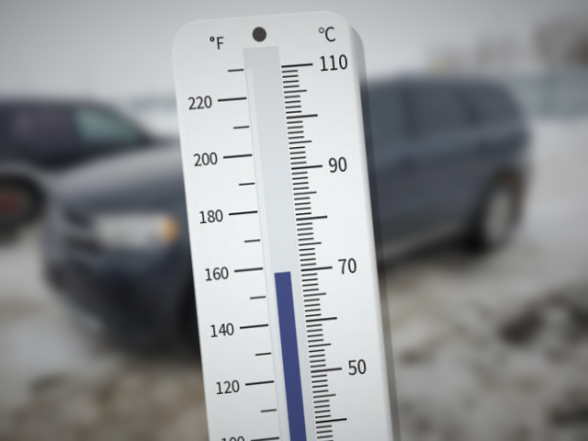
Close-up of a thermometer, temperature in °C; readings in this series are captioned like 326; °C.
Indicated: 70; °C
